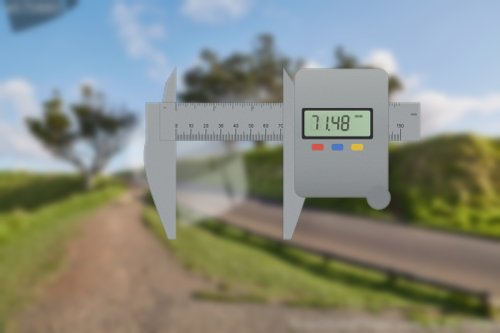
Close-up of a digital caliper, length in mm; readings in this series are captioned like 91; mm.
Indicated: 71.48; mm
